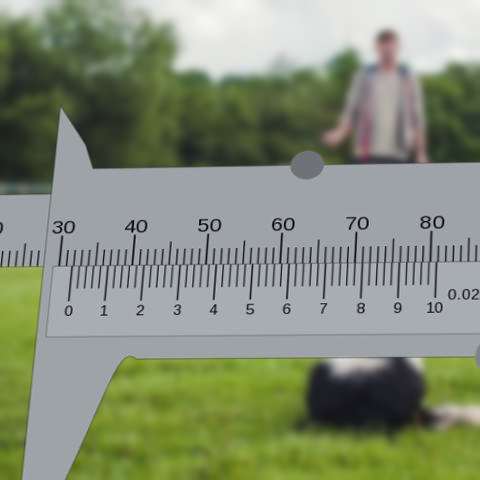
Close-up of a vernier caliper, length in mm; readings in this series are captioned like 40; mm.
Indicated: 31.8; mm
